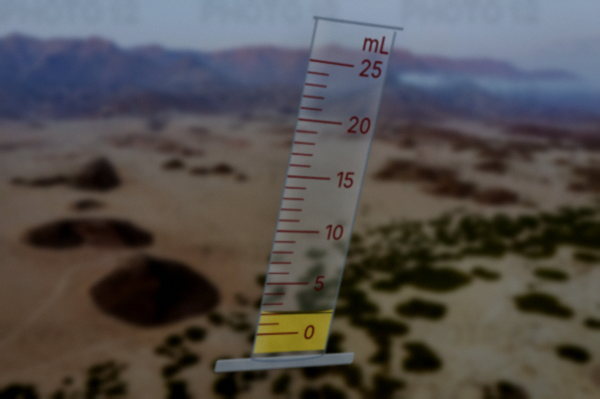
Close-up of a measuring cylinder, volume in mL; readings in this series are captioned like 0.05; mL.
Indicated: 2; mL
